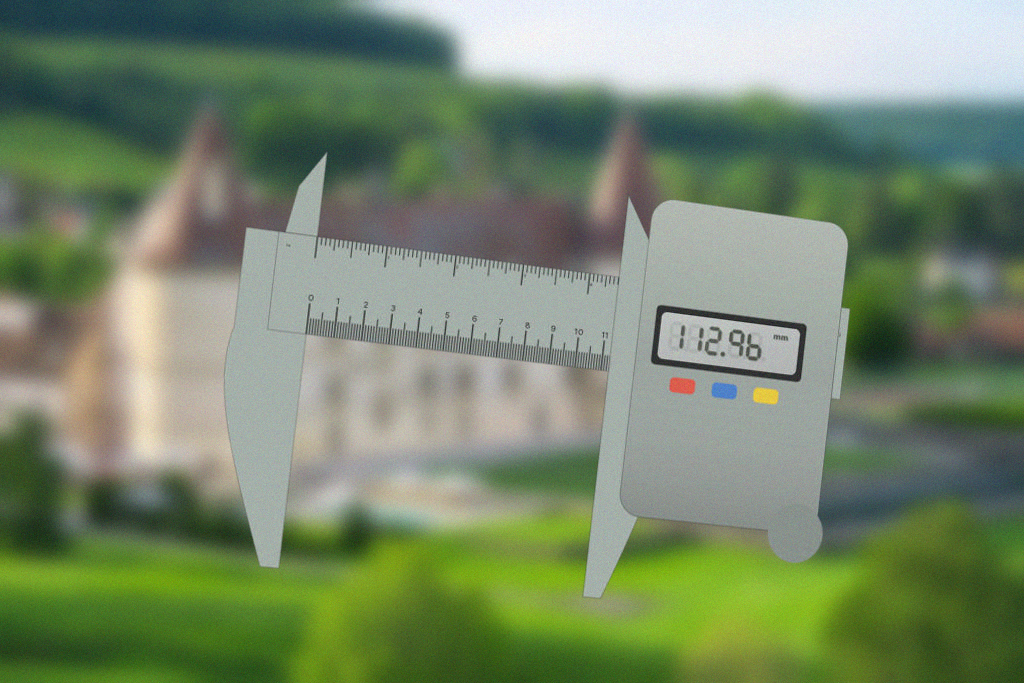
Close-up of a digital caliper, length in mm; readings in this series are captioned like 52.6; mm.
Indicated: 112.96; mm
